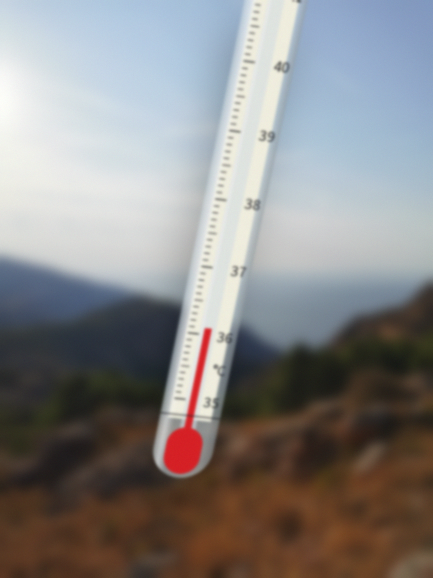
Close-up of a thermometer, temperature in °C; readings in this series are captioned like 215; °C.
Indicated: 36.1; °C
